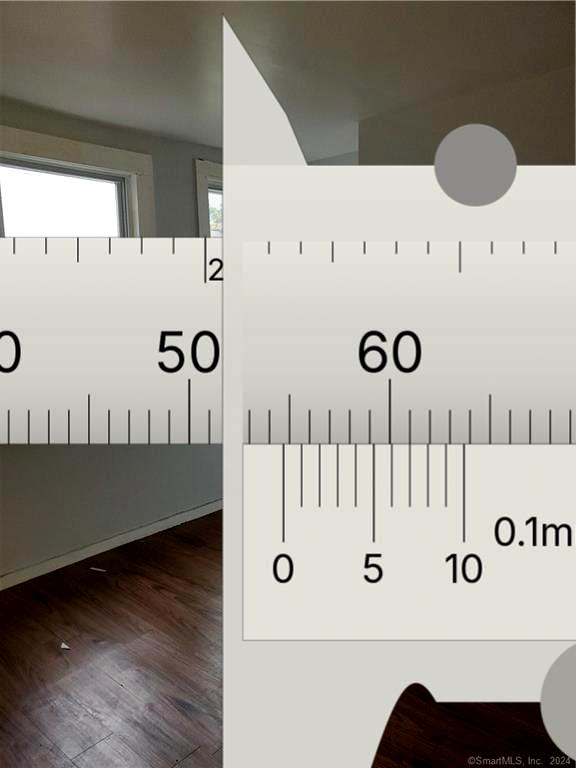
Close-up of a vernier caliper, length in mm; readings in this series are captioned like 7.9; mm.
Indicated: 54.7; mm
